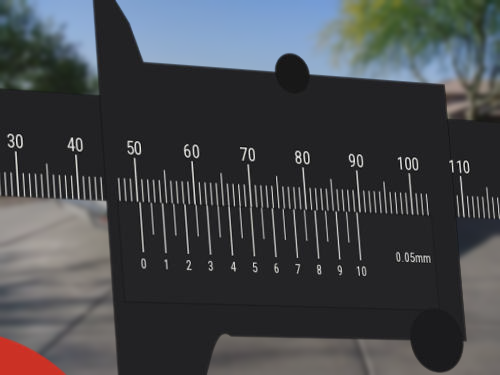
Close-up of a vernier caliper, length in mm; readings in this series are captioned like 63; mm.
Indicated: 50.4; mm
